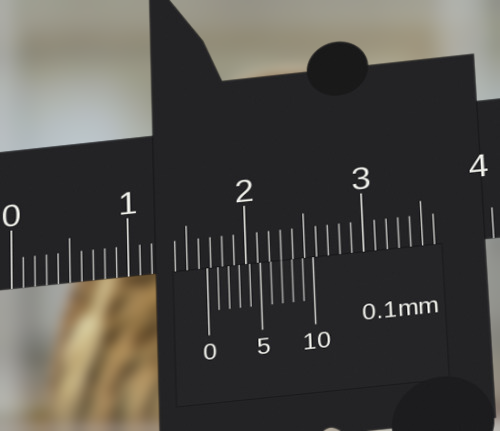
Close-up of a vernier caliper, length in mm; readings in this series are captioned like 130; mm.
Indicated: 16.7; mm
